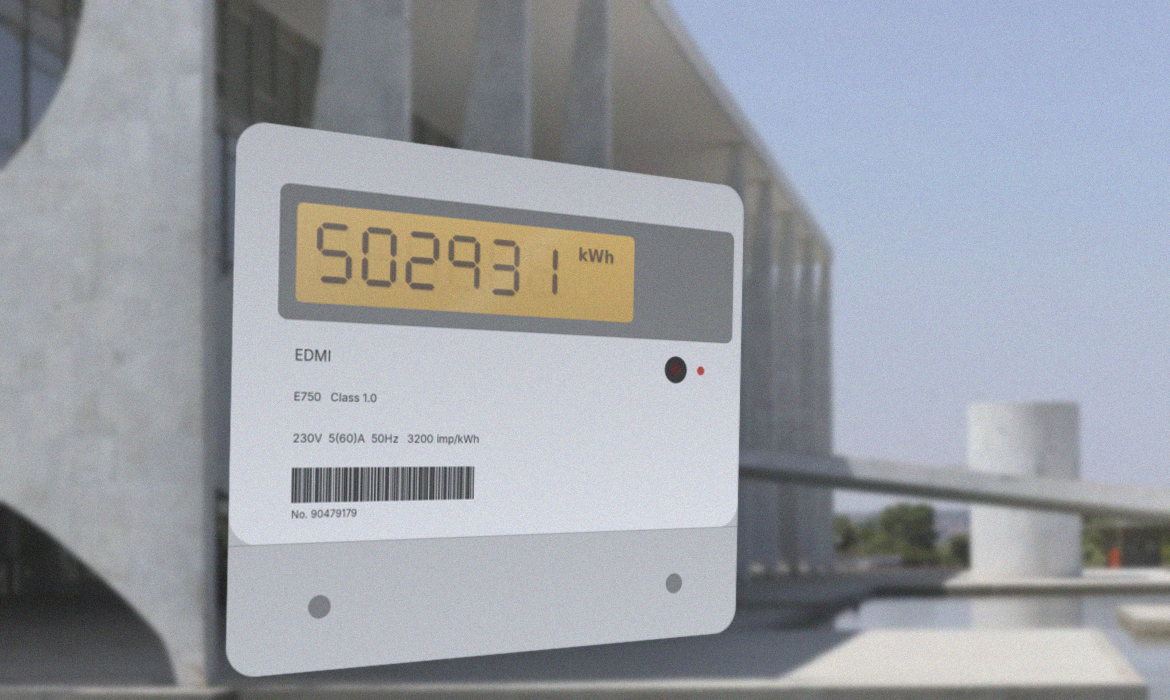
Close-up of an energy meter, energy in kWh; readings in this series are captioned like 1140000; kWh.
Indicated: 502931; kWh
